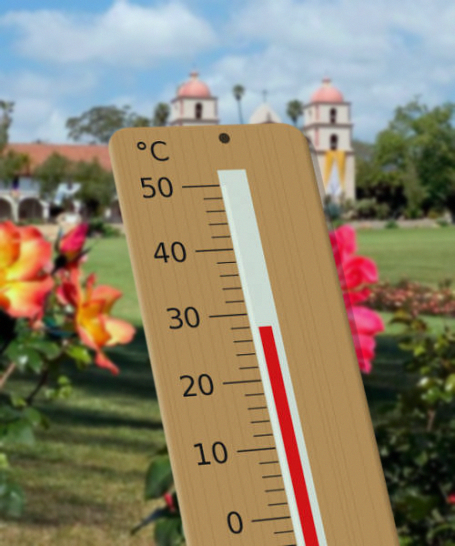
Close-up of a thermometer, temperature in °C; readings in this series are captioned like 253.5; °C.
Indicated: 28; °C
